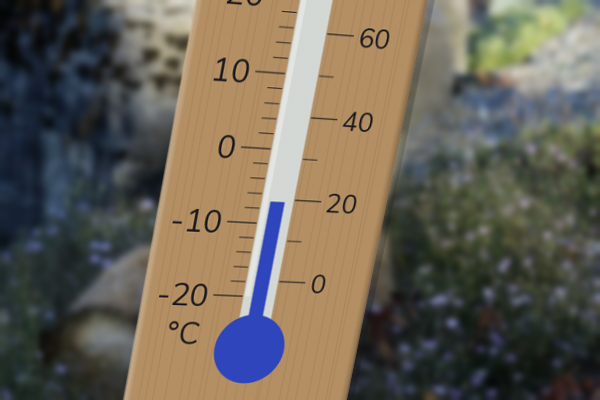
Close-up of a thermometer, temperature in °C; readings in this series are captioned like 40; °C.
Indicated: -7; °C
